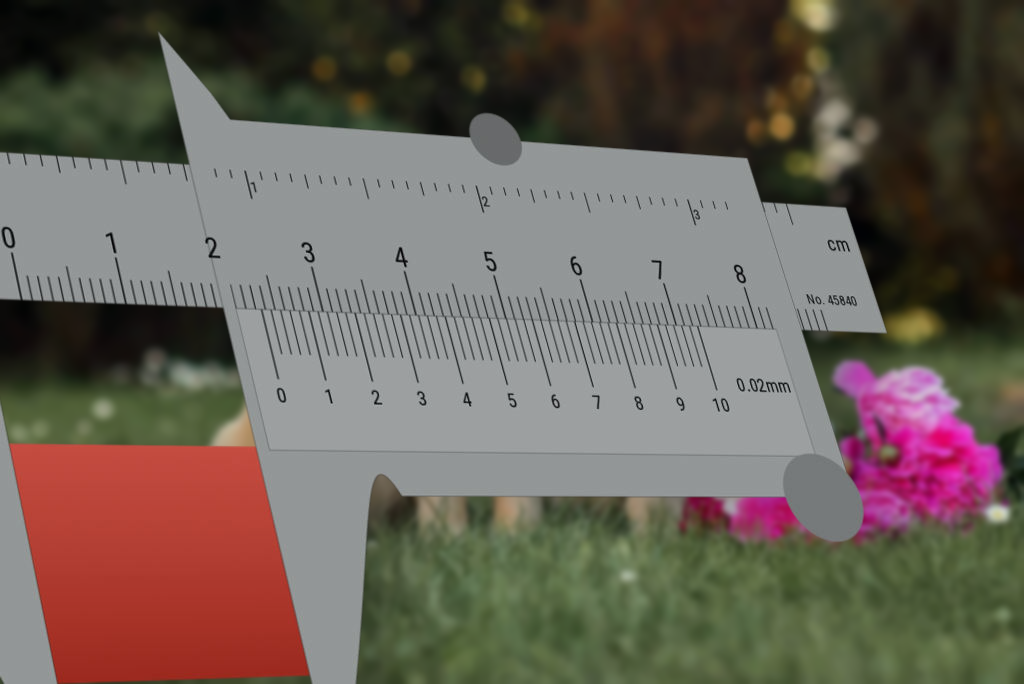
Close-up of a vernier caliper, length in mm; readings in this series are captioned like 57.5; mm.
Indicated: 23.6; mm
